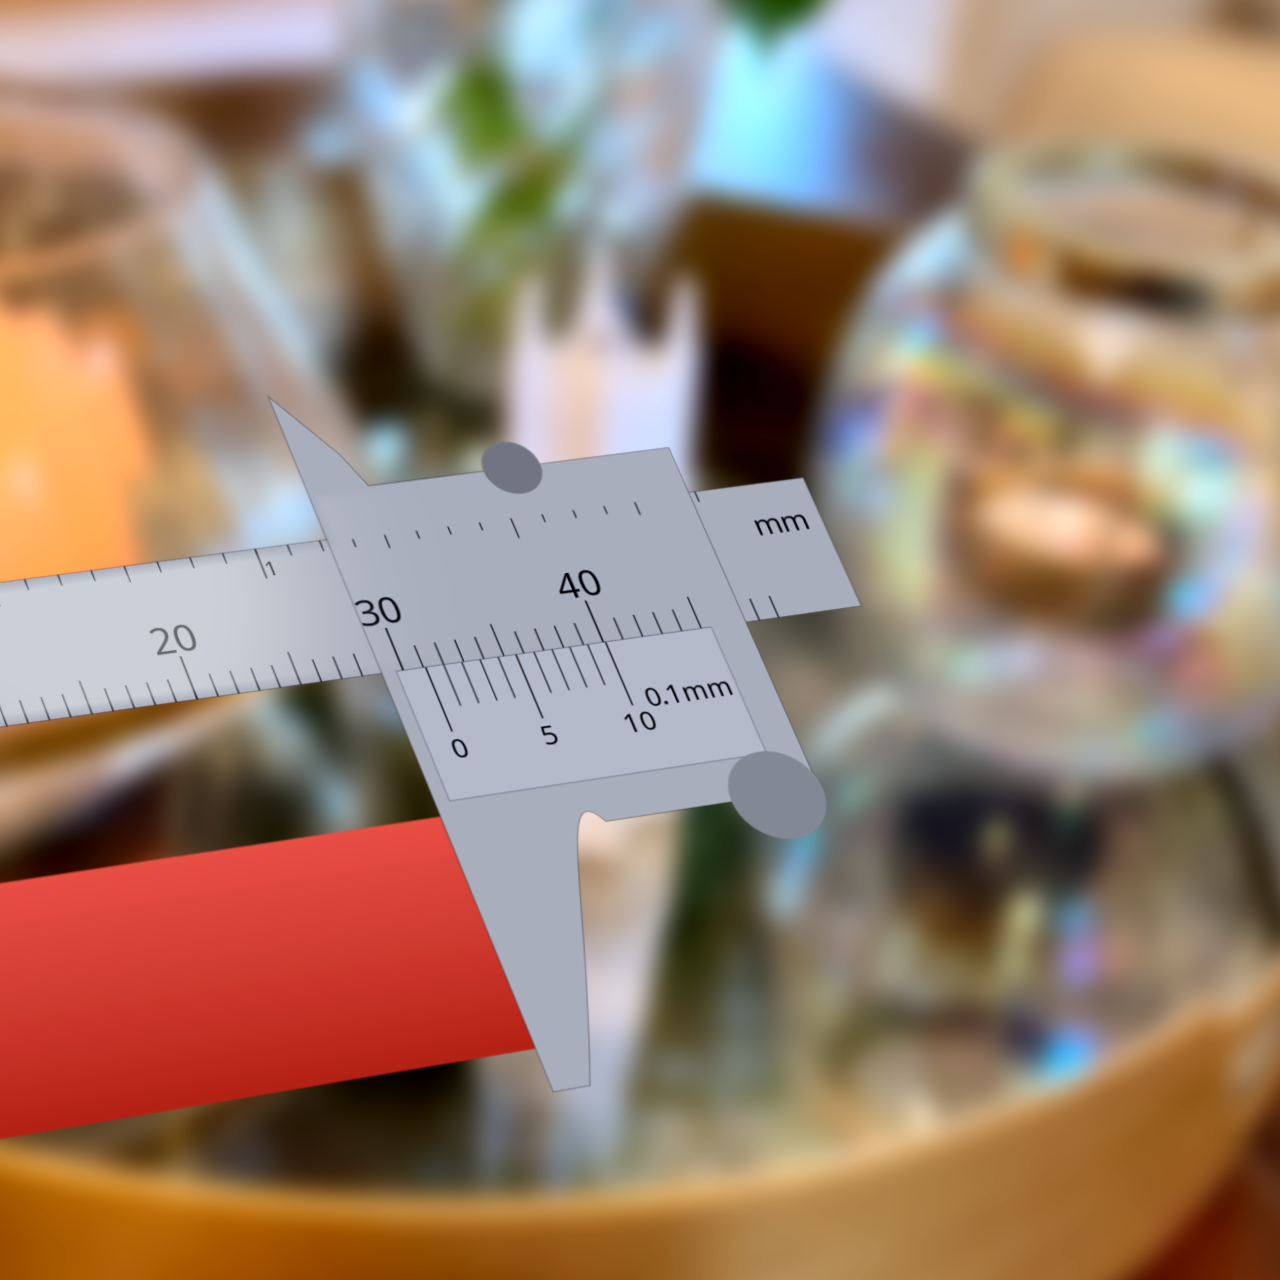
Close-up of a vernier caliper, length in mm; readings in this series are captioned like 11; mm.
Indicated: 31.1; mm
